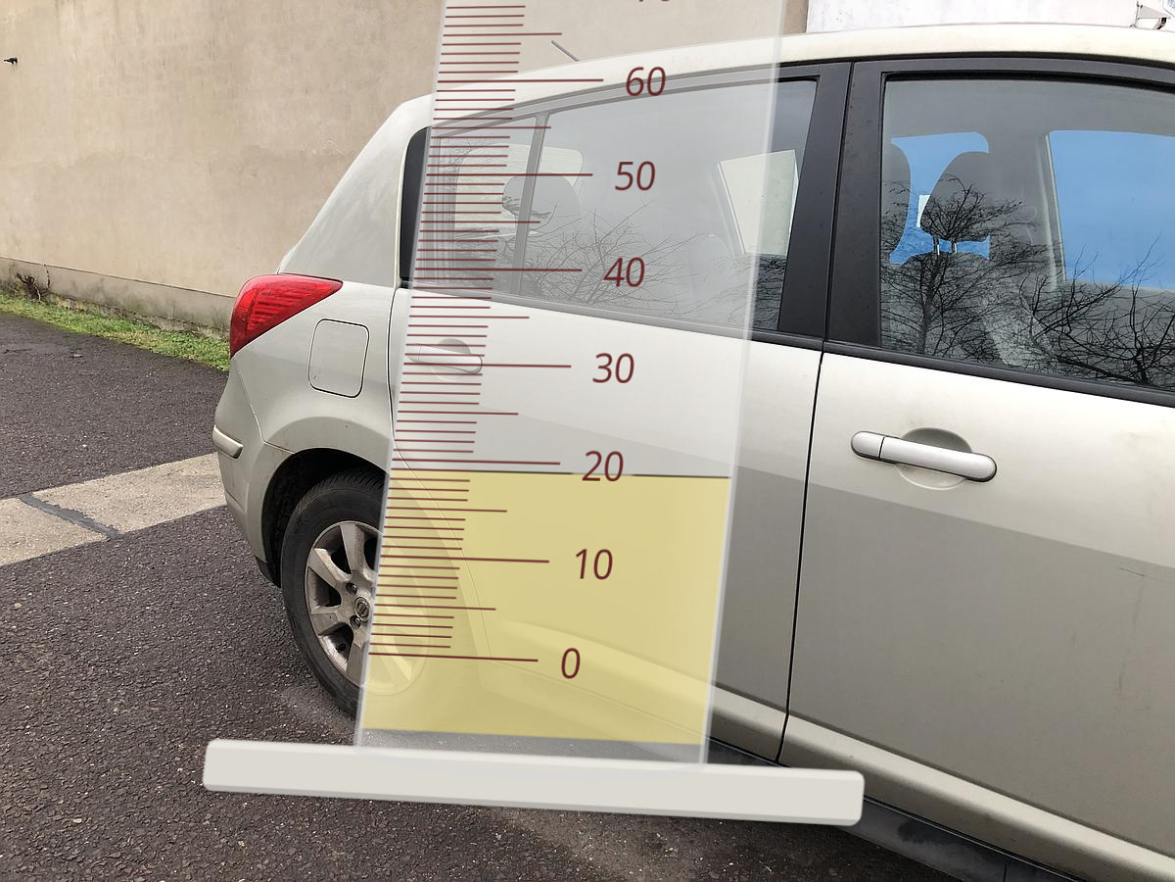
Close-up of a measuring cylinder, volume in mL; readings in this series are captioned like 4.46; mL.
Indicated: 19; mL
